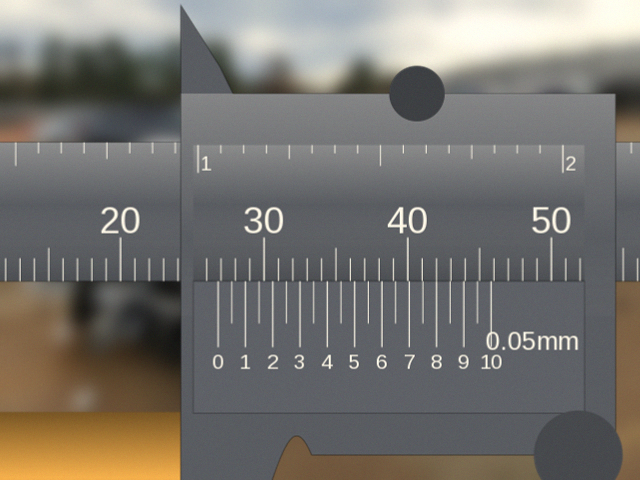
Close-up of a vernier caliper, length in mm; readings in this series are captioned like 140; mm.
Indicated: 26.8; mm
